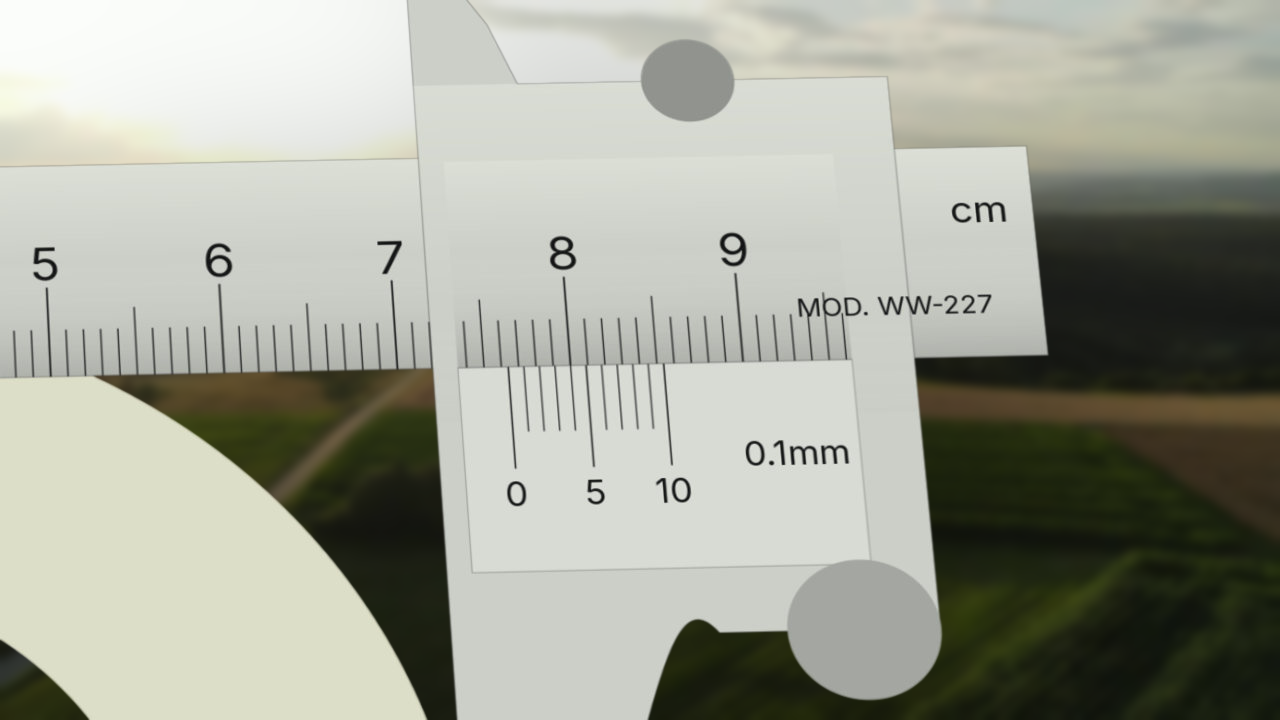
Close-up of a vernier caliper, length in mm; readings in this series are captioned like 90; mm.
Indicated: 76.4; mm
